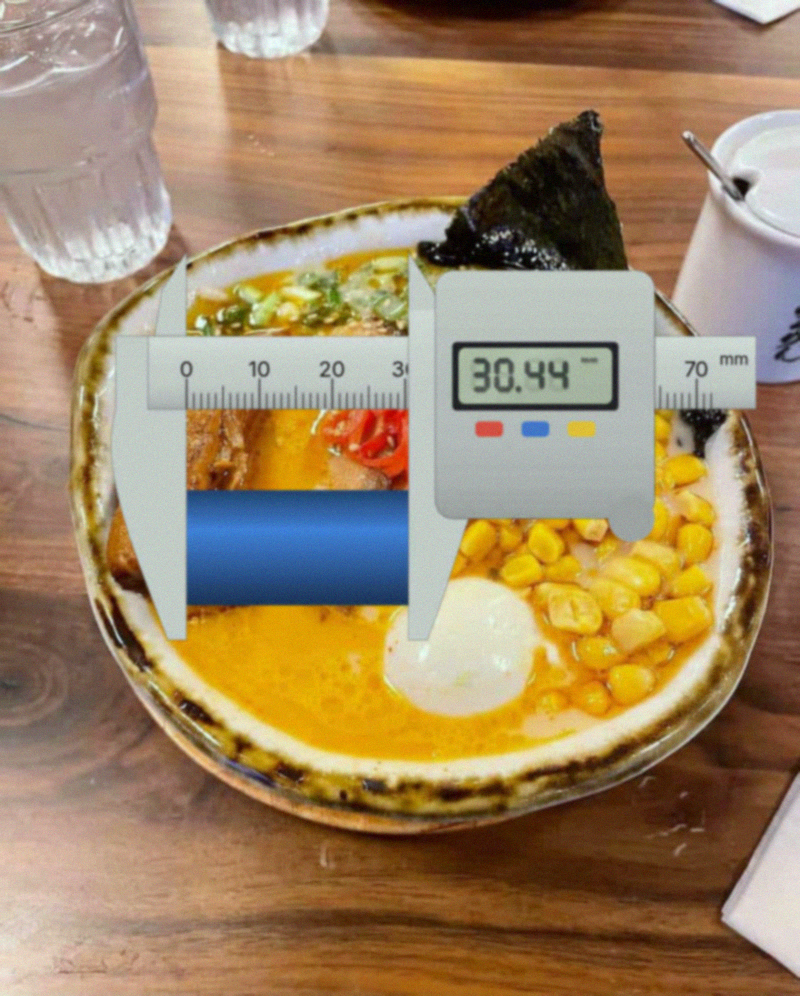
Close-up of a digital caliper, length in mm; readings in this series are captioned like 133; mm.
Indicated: 30.44; mm
